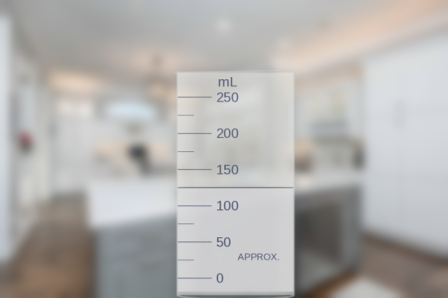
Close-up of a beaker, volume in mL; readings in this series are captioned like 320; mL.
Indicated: 125; mL
